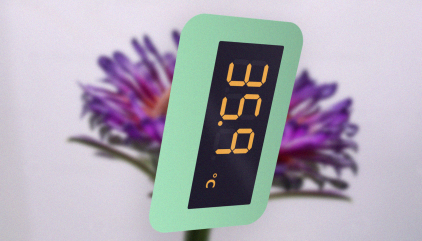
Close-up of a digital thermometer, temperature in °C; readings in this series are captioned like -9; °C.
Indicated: 35.9; °C
